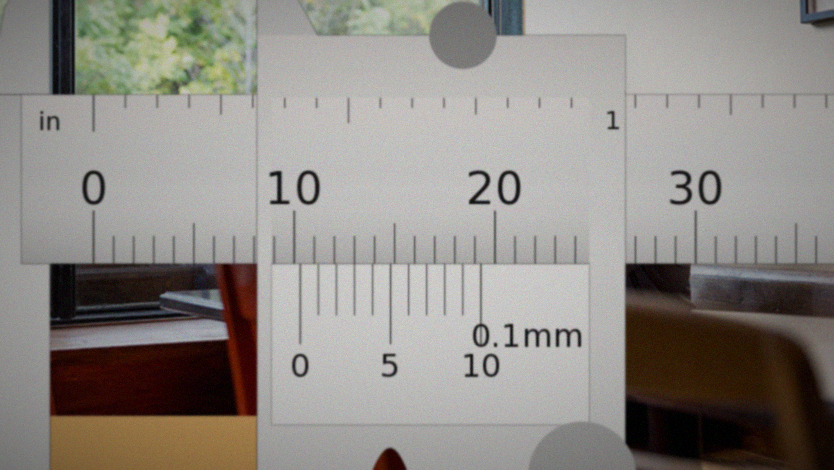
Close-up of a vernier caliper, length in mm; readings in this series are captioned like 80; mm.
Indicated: 10.3; mm
